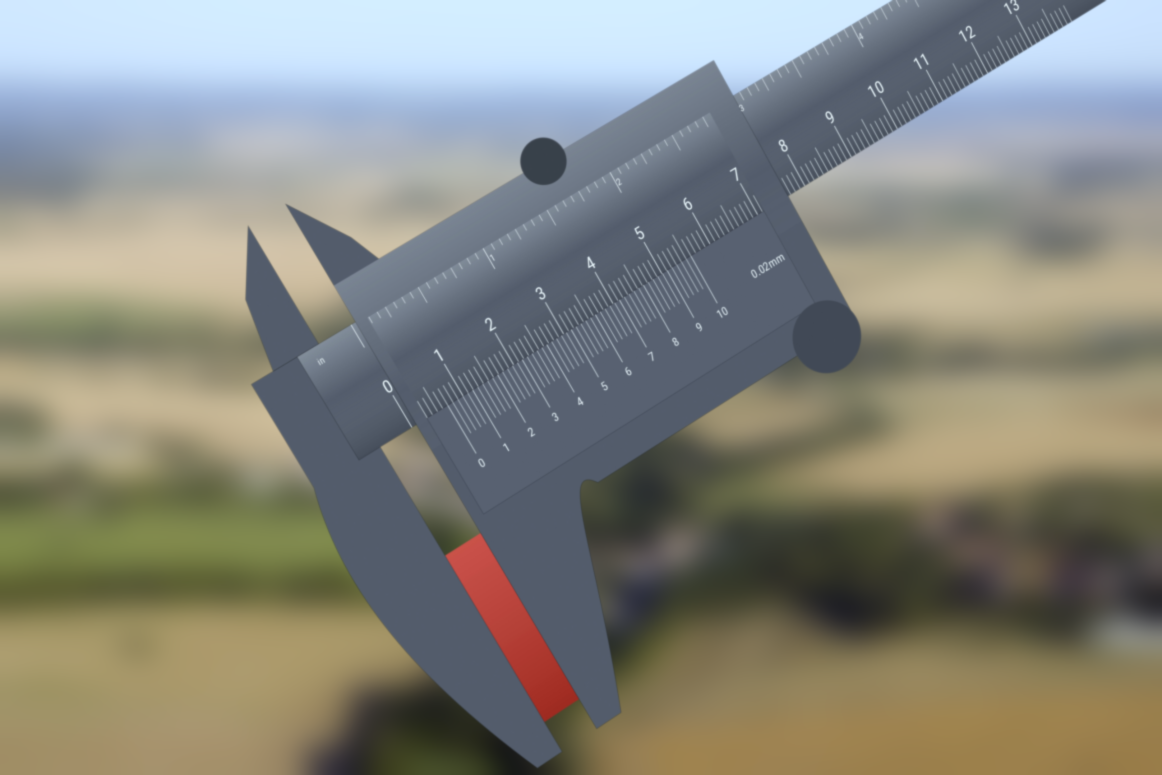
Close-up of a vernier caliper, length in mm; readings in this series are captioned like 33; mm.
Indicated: 7.0; mm
